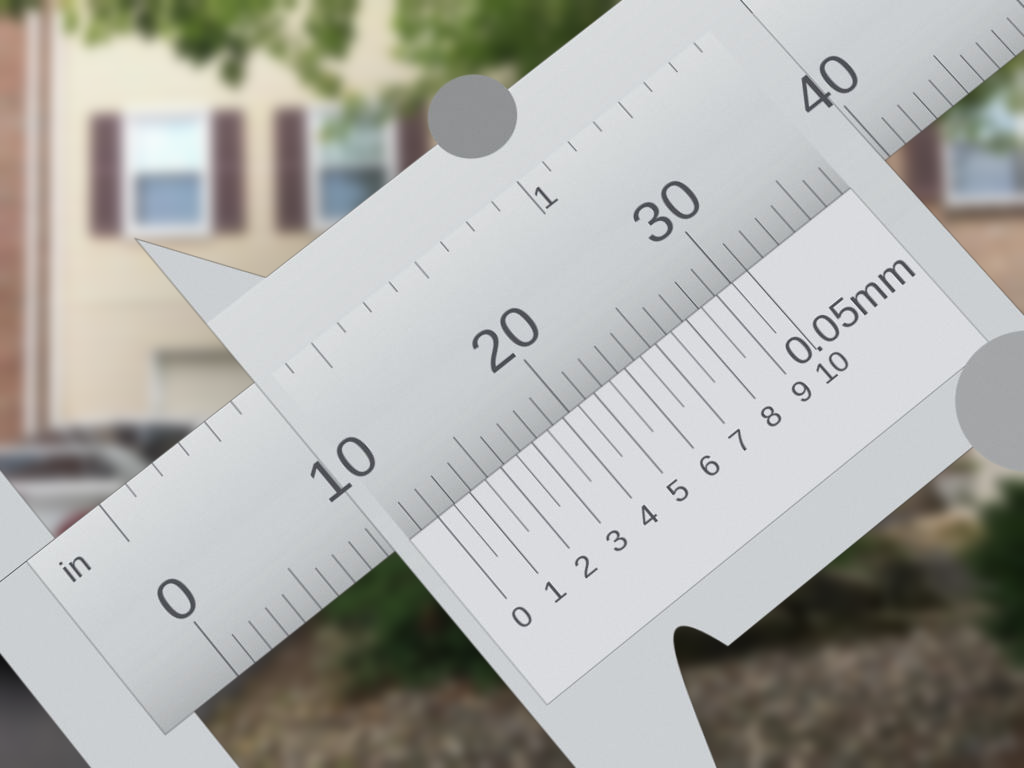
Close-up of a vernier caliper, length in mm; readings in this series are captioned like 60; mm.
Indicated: 12.0; mm
